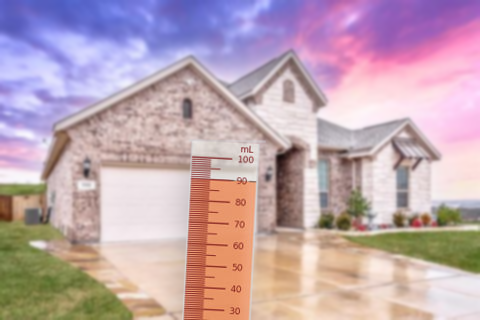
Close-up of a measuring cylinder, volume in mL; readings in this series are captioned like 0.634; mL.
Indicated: 90; mL
